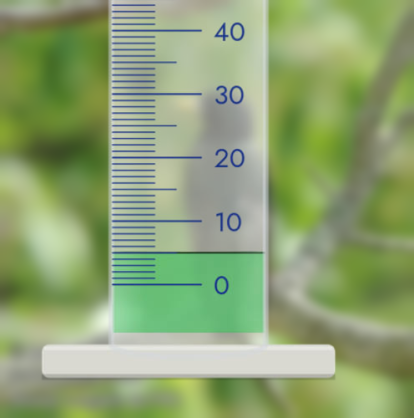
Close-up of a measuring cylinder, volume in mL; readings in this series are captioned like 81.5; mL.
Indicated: 5; mL
